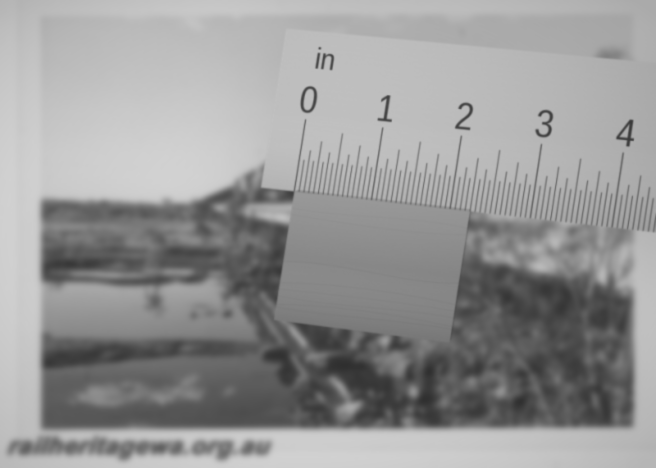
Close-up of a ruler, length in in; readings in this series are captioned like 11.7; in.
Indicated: 2.25; in
